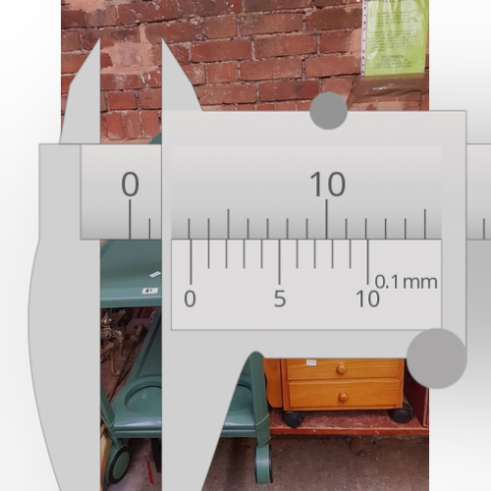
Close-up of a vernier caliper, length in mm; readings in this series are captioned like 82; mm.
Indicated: 3.1; mm
